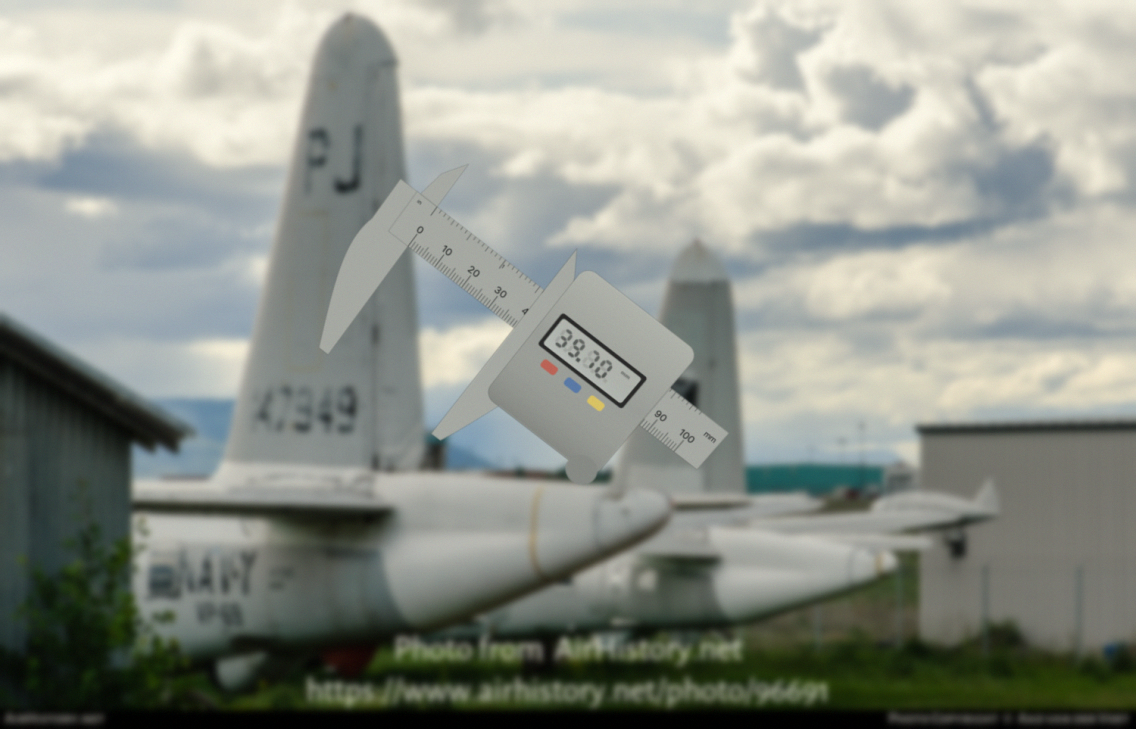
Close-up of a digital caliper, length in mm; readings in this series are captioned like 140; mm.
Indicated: 39.70; mm
